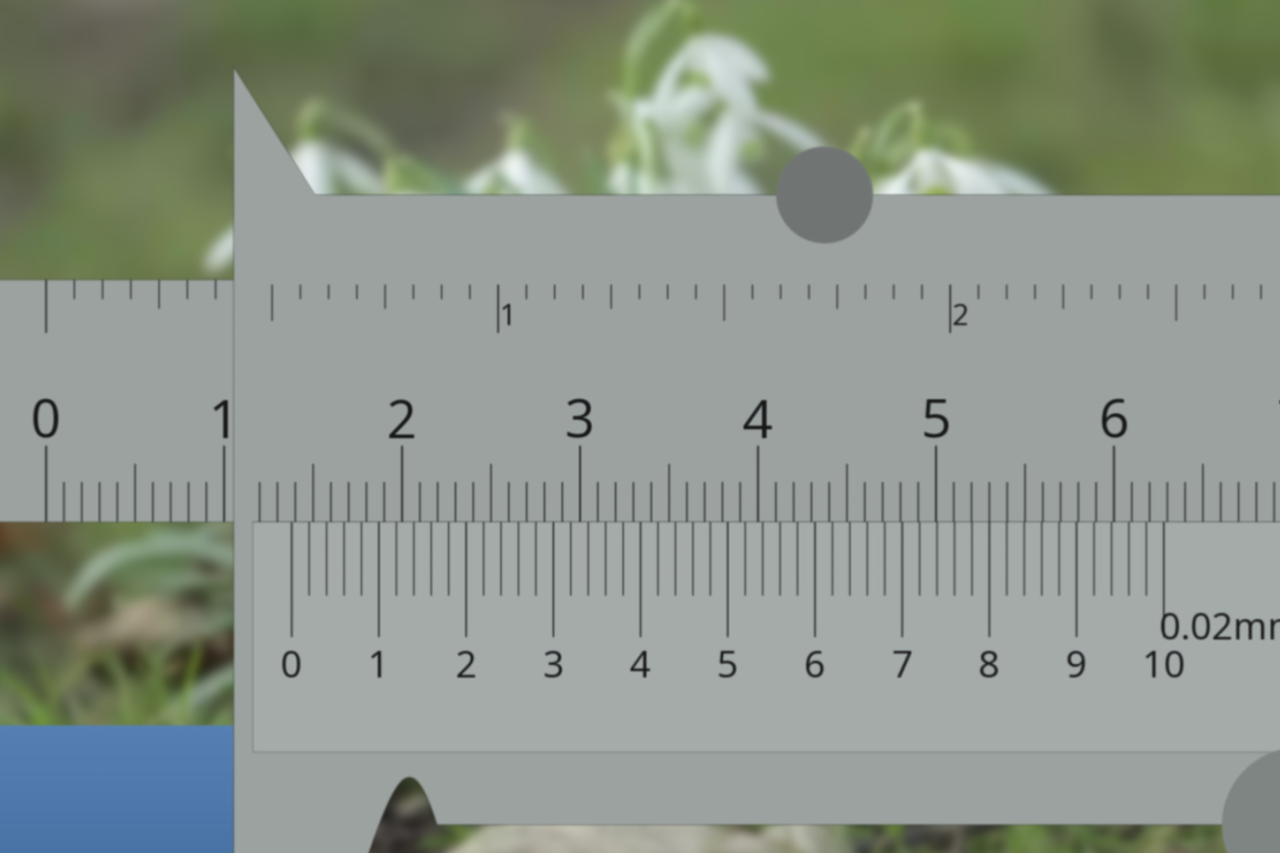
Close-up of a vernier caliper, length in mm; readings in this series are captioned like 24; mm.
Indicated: 13.8; mm
